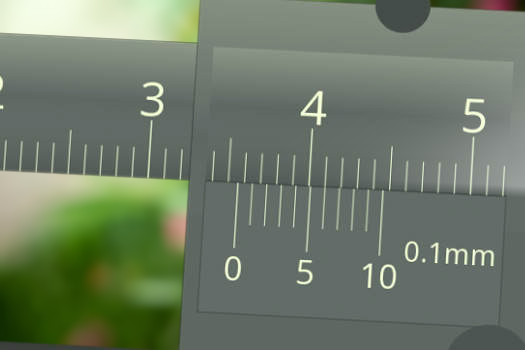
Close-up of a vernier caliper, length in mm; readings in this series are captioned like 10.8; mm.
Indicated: 35.6; mm
